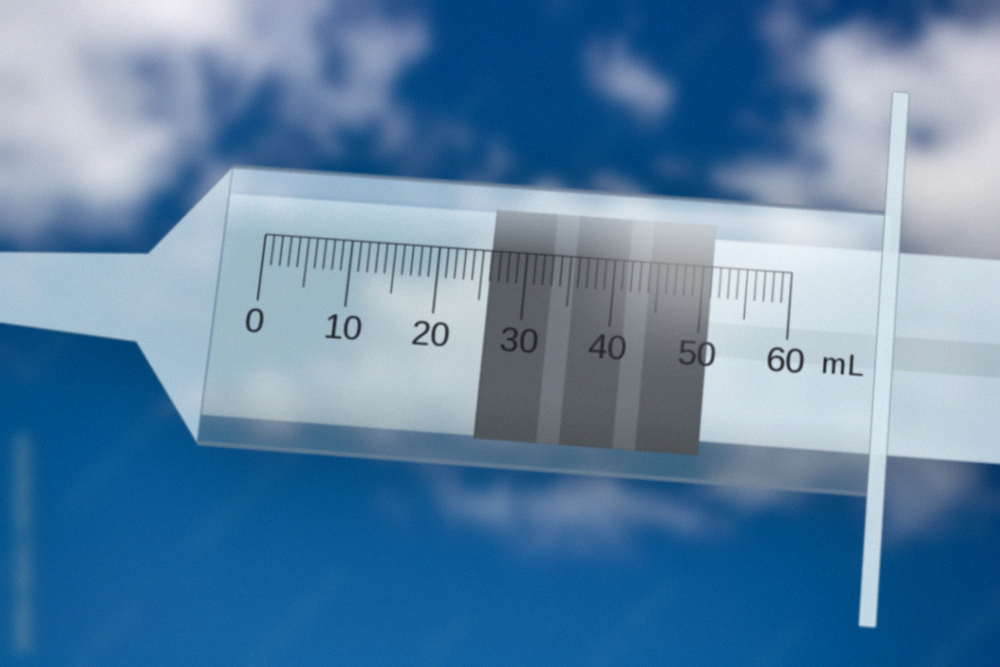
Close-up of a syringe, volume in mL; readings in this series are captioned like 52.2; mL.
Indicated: 26; mL
